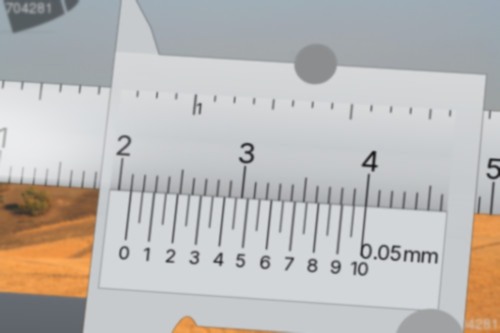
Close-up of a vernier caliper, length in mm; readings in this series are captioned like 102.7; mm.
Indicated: 21.0; mm
